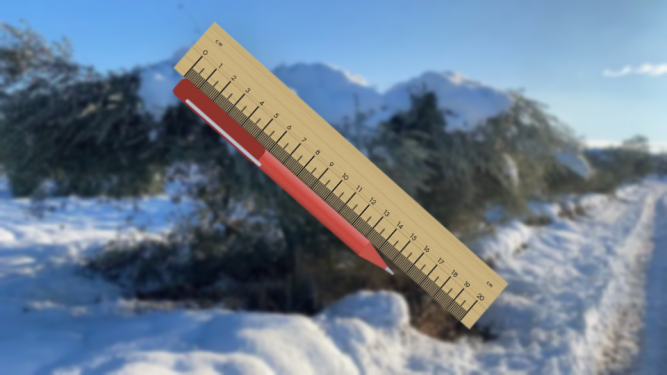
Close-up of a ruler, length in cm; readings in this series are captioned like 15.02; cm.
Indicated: 15.5; cm
